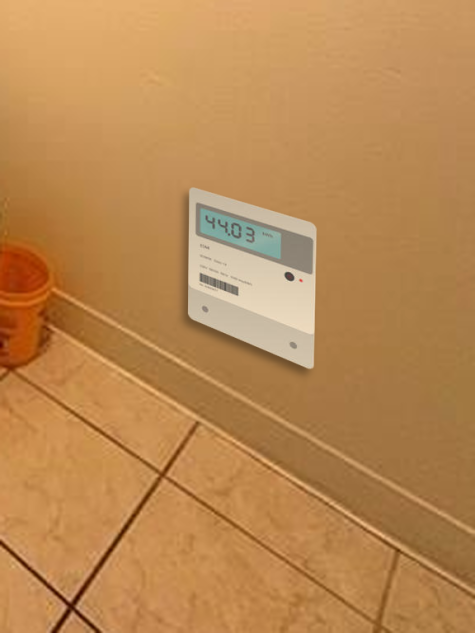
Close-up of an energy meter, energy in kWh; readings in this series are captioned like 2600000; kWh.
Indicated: 44.03; kWh
